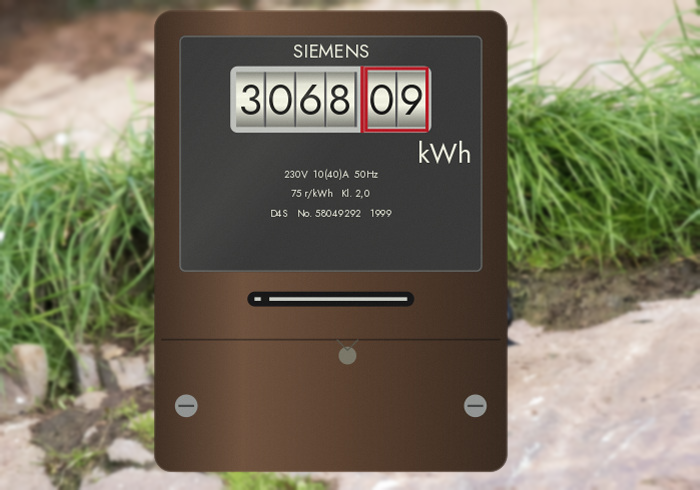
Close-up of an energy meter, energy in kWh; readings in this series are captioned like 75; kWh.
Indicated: 3068.09; kWh
